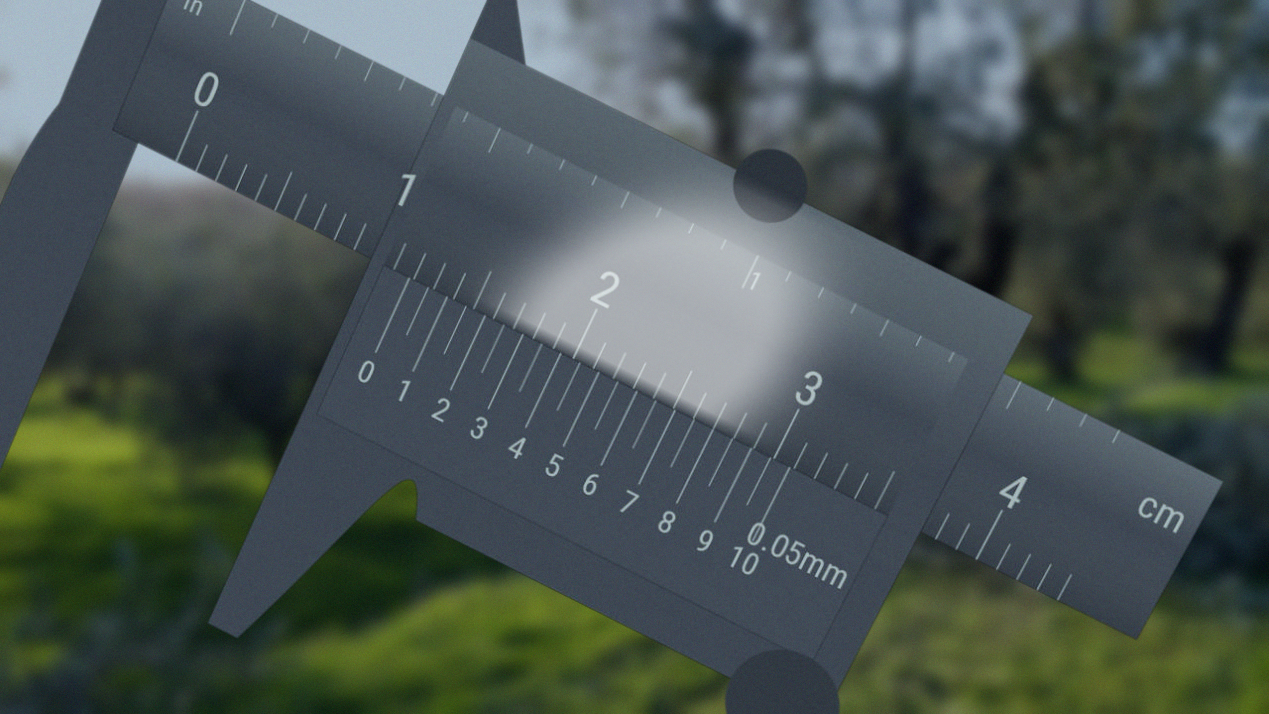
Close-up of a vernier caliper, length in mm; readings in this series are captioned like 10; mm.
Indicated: 11.80; mm
